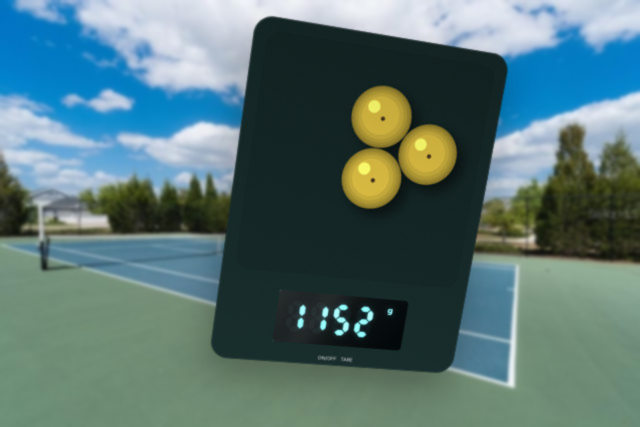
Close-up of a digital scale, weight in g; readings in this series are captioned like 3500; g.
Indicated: 1152; g
